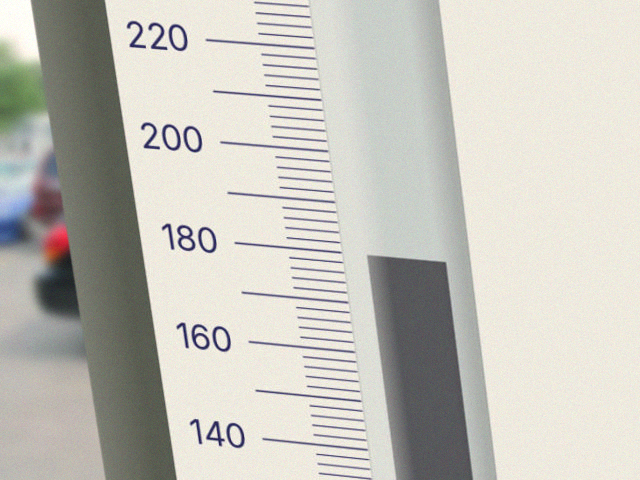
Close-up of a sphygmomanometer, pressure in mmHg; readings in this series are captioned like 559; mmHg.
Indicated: 180; mmHg
